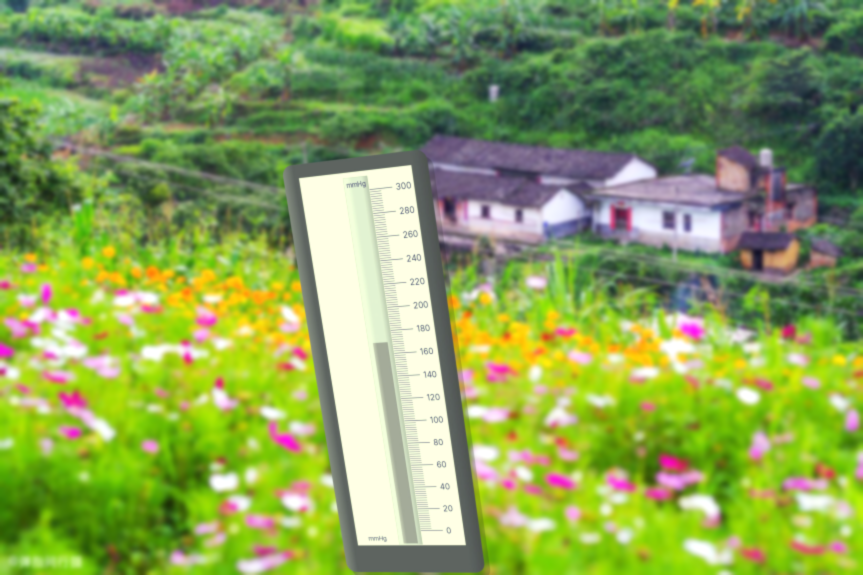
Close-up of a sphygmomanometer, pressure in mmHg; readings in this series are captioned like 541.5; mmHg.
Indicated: 170; mmHg
